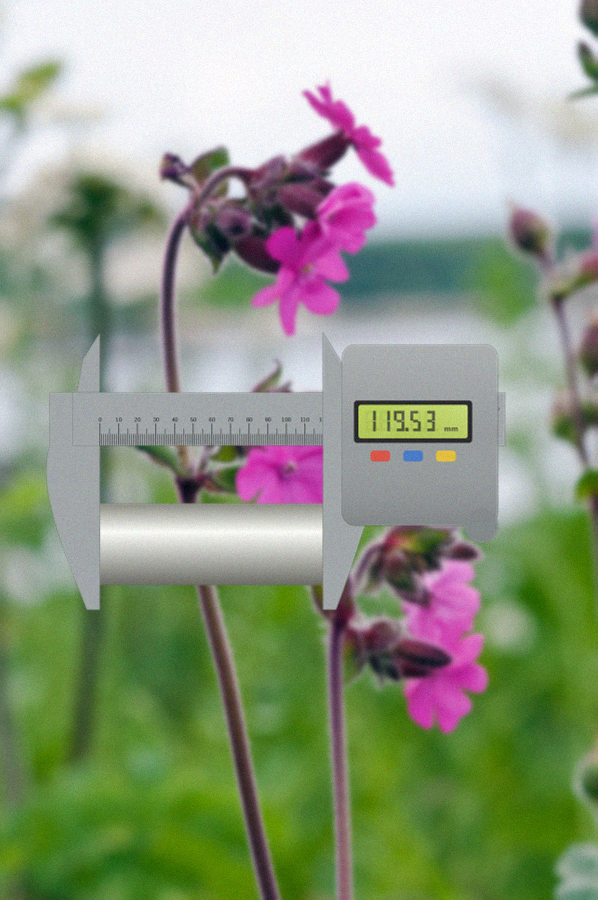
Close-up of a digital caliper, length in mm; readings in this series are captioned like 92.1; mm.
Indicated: 119.53; mm
